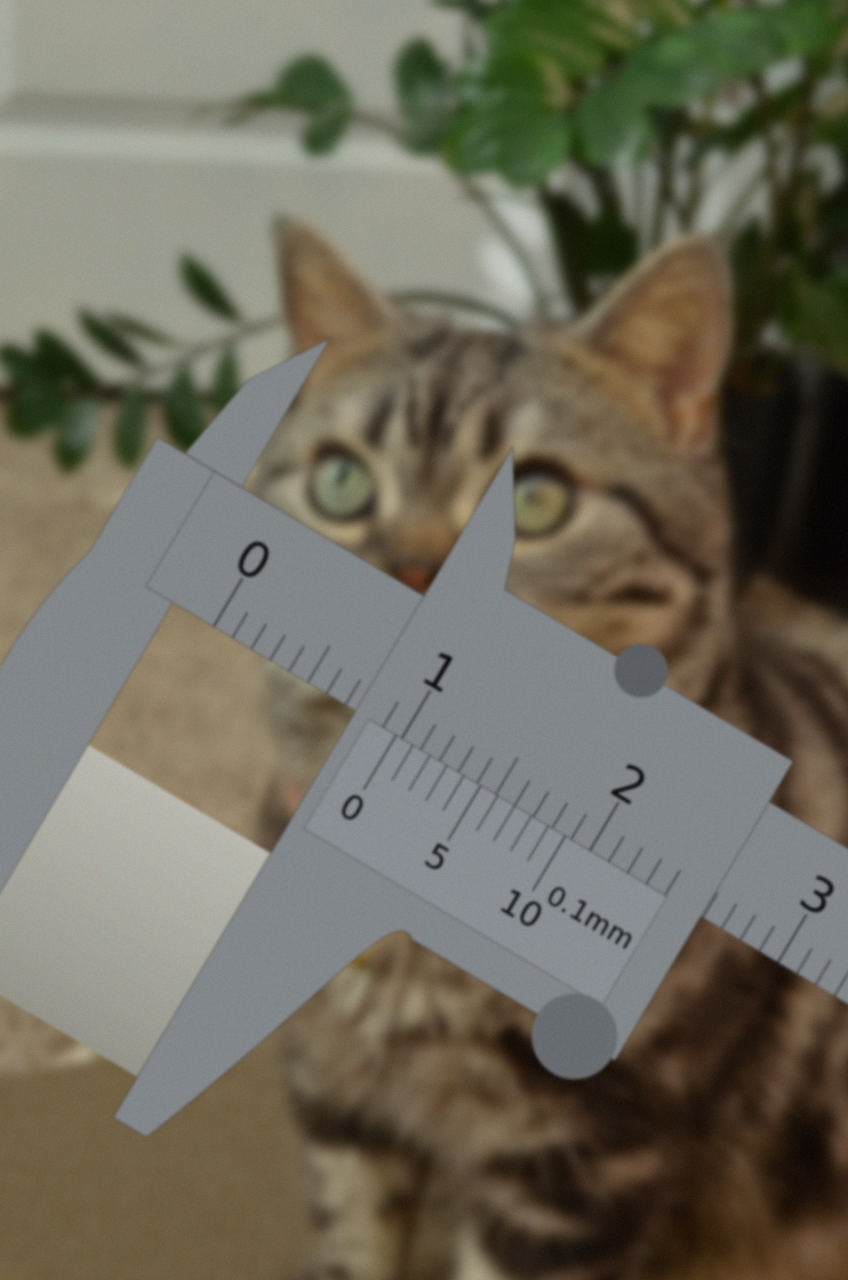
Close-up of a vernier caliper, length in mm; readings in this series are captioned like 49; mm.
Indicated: 9.7; mm
